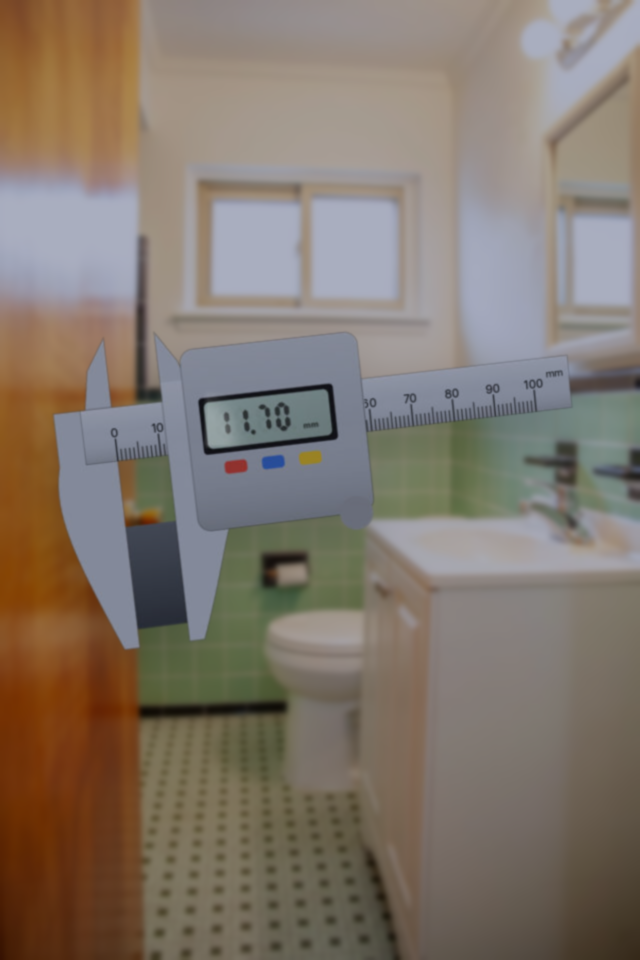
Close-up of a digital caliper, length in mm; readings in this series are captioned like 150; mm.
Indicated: 11.70; mm
